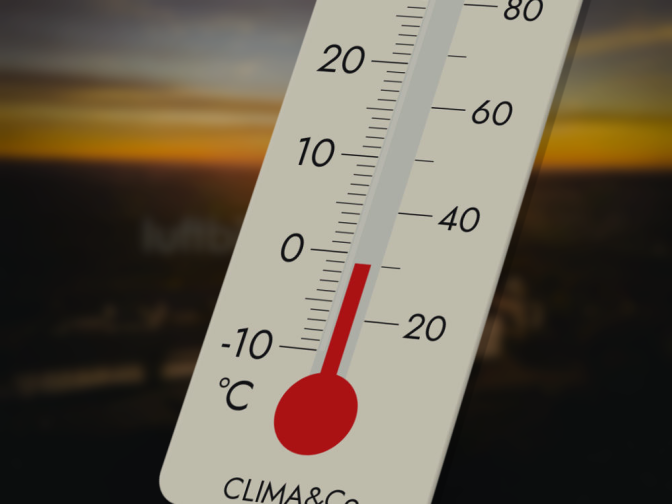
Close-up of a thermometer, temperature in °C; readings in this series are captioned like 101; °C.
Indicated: -1; °C
